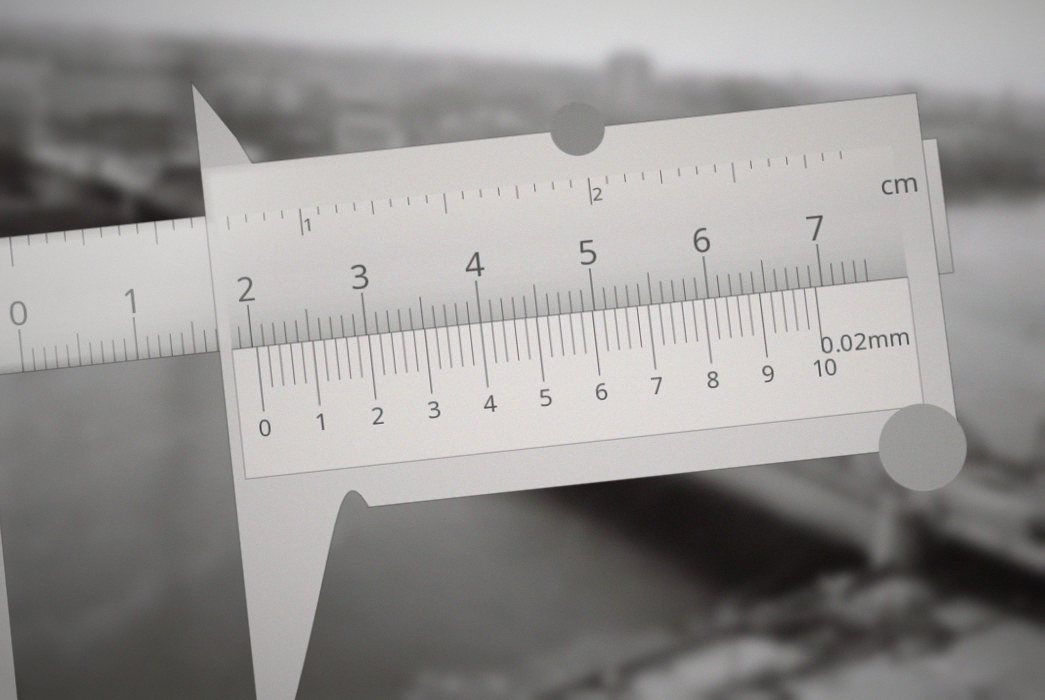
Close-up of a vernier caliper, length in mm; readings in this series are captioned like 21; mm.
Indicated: 20.4; mm
